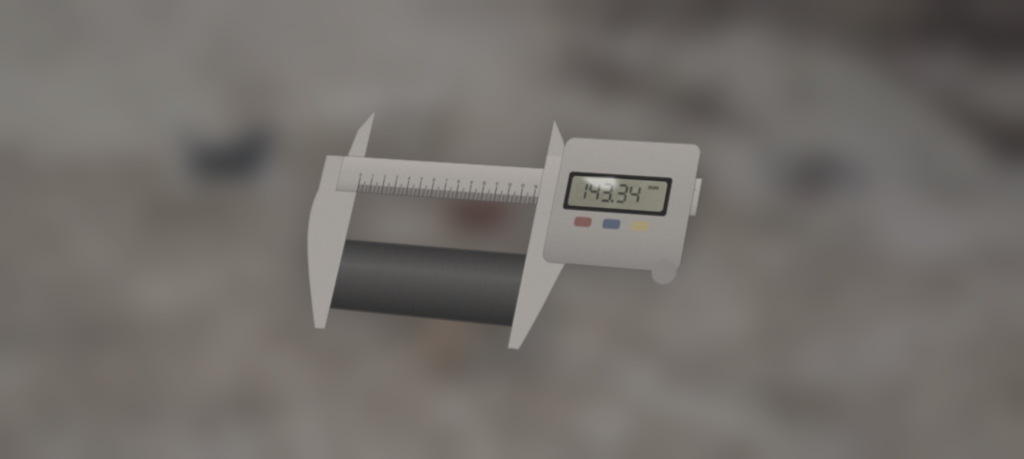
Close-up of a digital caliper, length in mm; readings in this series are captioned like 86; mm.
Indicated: 143.34; mm
